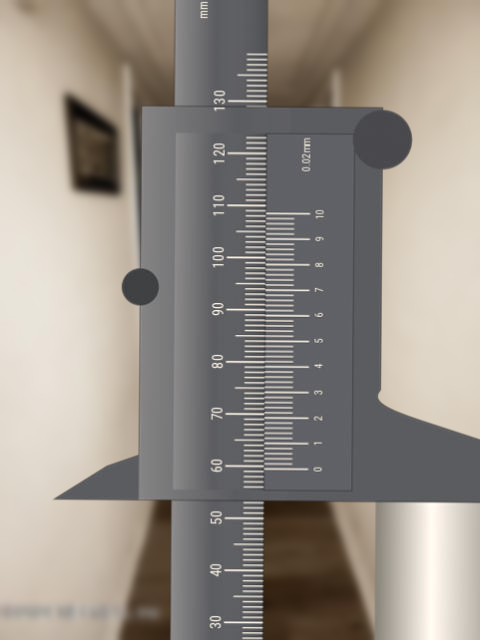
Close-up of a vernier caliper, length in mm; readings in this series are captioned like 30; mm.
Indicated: 59.5; mm
